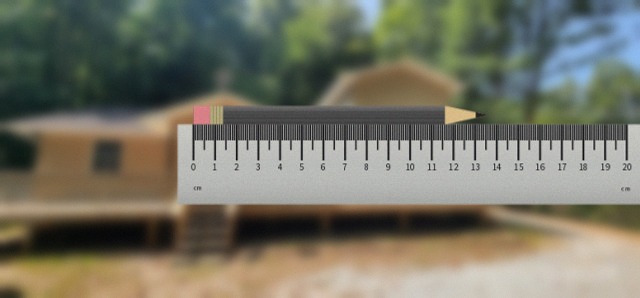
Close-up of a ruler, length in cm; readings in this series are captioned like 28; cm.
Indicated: 13.5; cm
